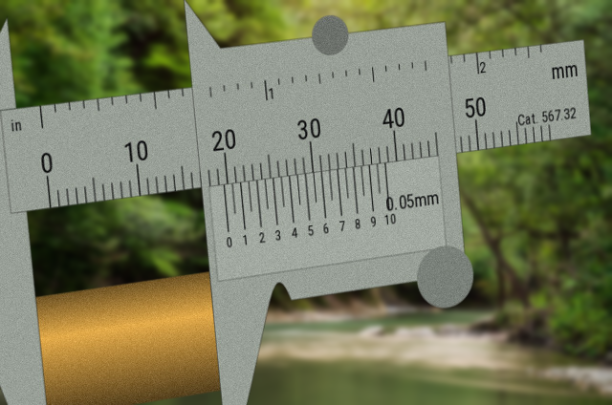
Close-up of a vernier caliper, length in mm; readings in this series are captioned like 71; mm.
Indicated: 19.6; mm
